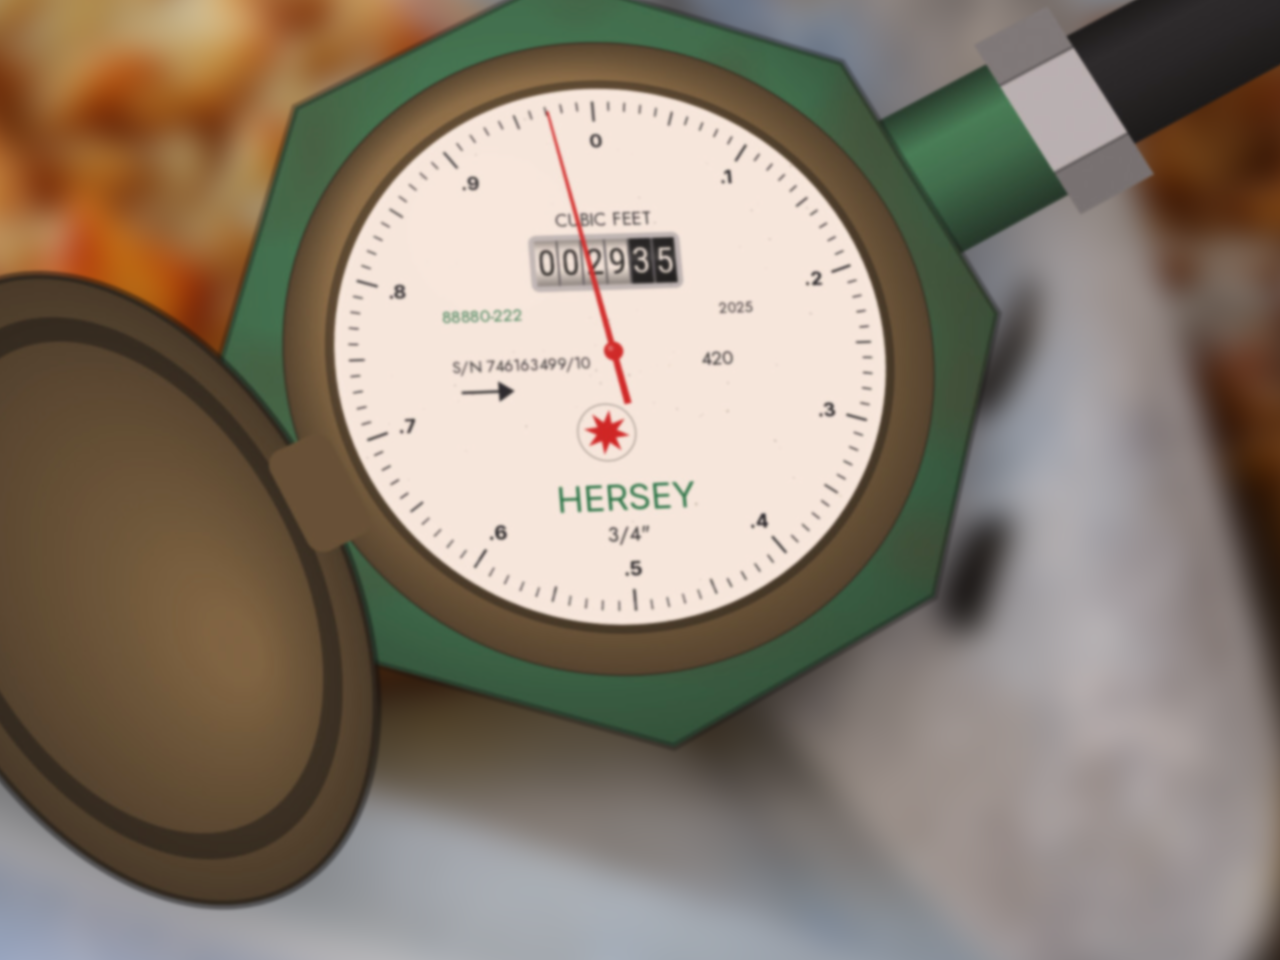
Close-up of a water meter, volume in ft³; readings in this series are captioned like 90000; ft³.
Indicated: 2934.97; ft³
